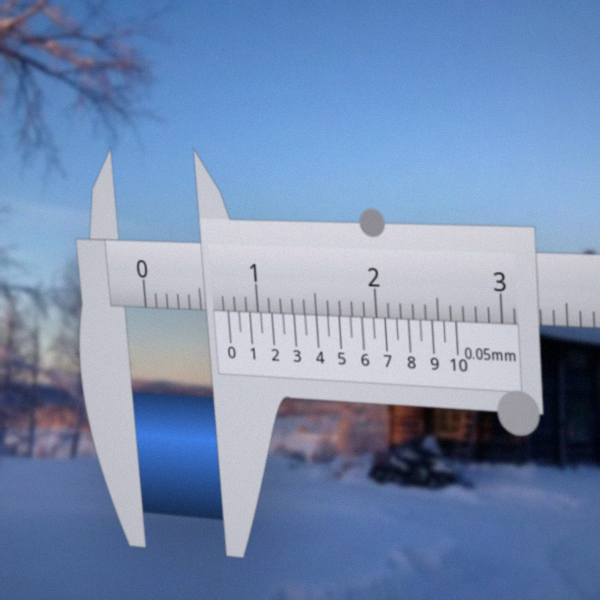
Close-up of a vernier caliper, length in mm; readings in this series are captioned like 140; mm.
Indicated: 7.4; mm
